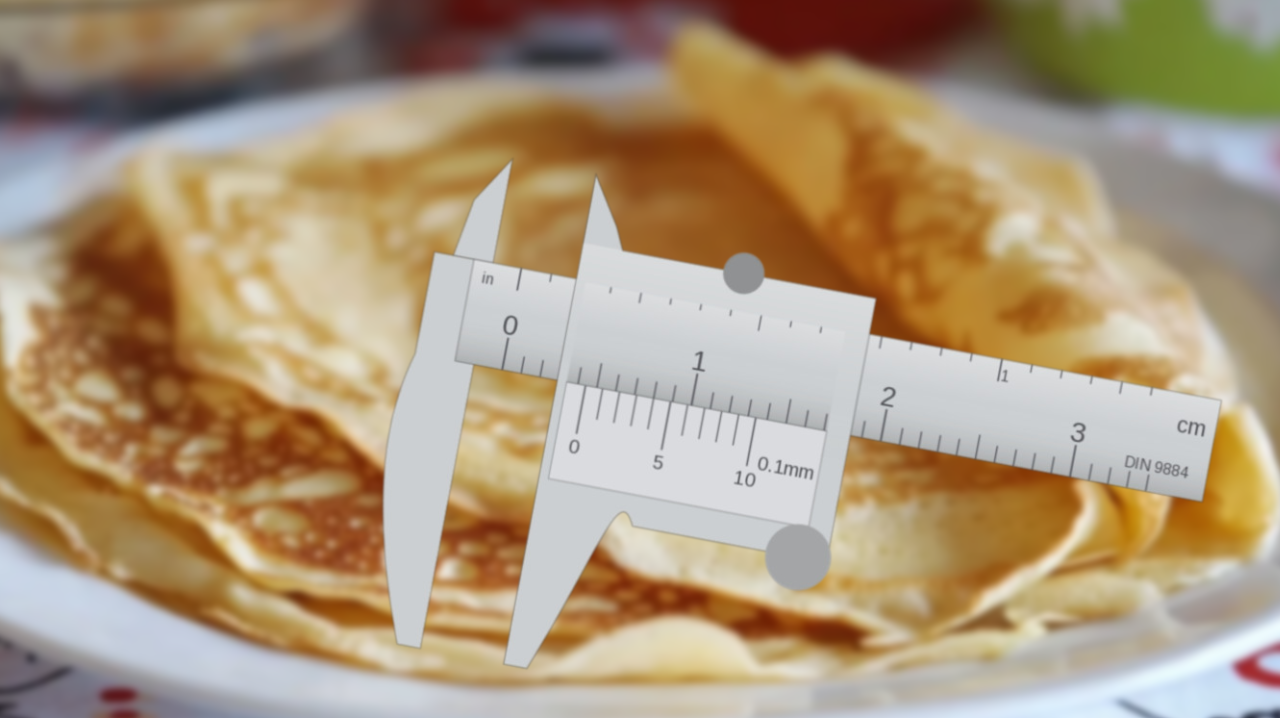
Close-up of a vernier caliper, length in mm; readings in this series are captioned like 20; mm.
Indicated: 4.4; mm
